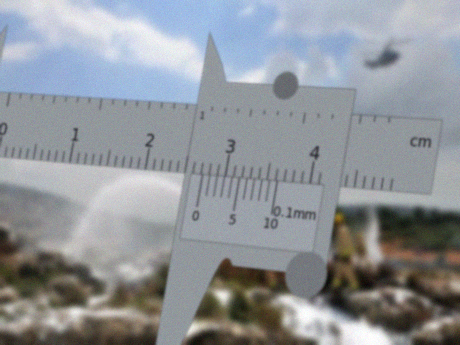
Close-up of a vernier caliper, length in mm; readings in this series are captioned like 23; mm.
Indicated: 27.2; mm
